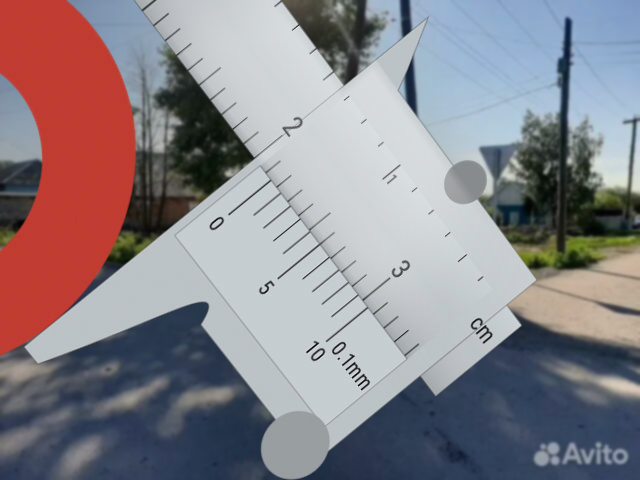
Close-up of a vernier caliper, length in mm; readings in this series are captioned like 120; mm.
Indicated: 21.5; mm
